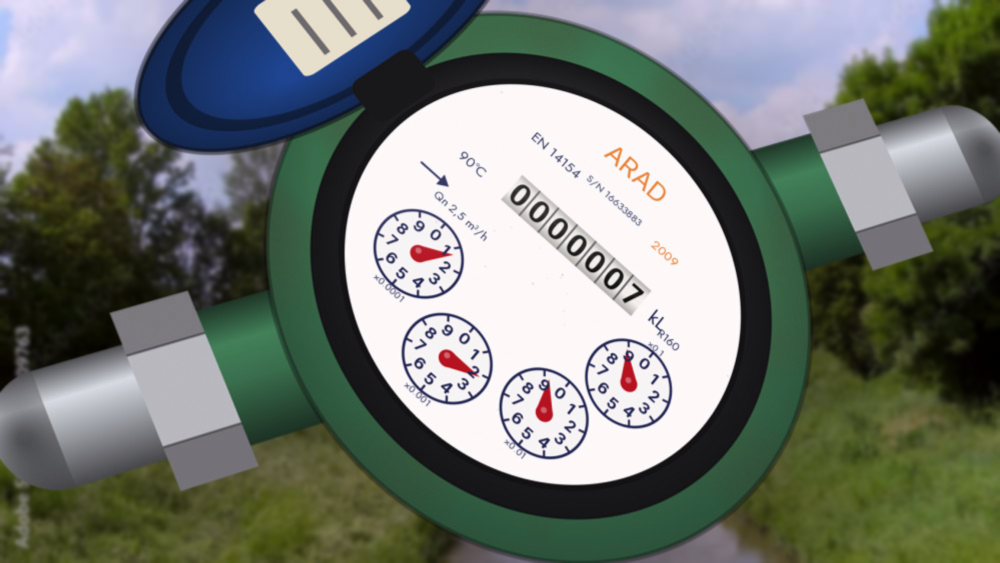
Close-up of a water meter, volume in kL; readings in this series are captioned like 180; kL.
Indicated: 7.8921; kL
